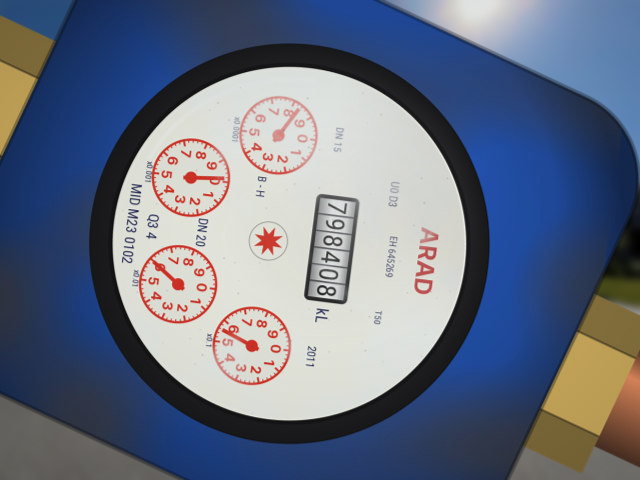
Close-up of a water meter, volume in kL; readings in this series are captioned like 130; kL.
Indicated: 798408.5598; kL
